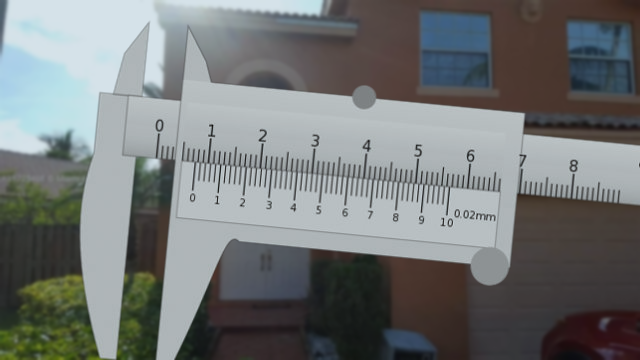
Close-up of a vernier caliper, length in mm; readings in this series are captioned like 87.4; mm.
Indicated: 7.5; mm
